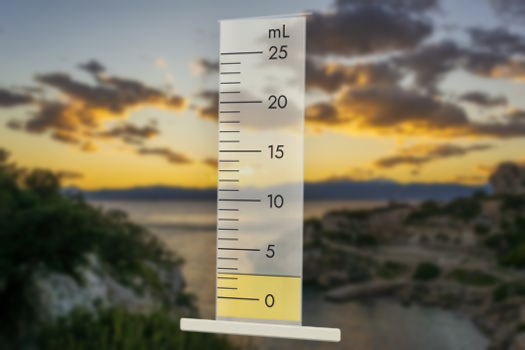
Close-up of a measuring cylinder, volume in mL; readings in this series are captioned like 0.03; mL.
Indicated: 2.5; mL
